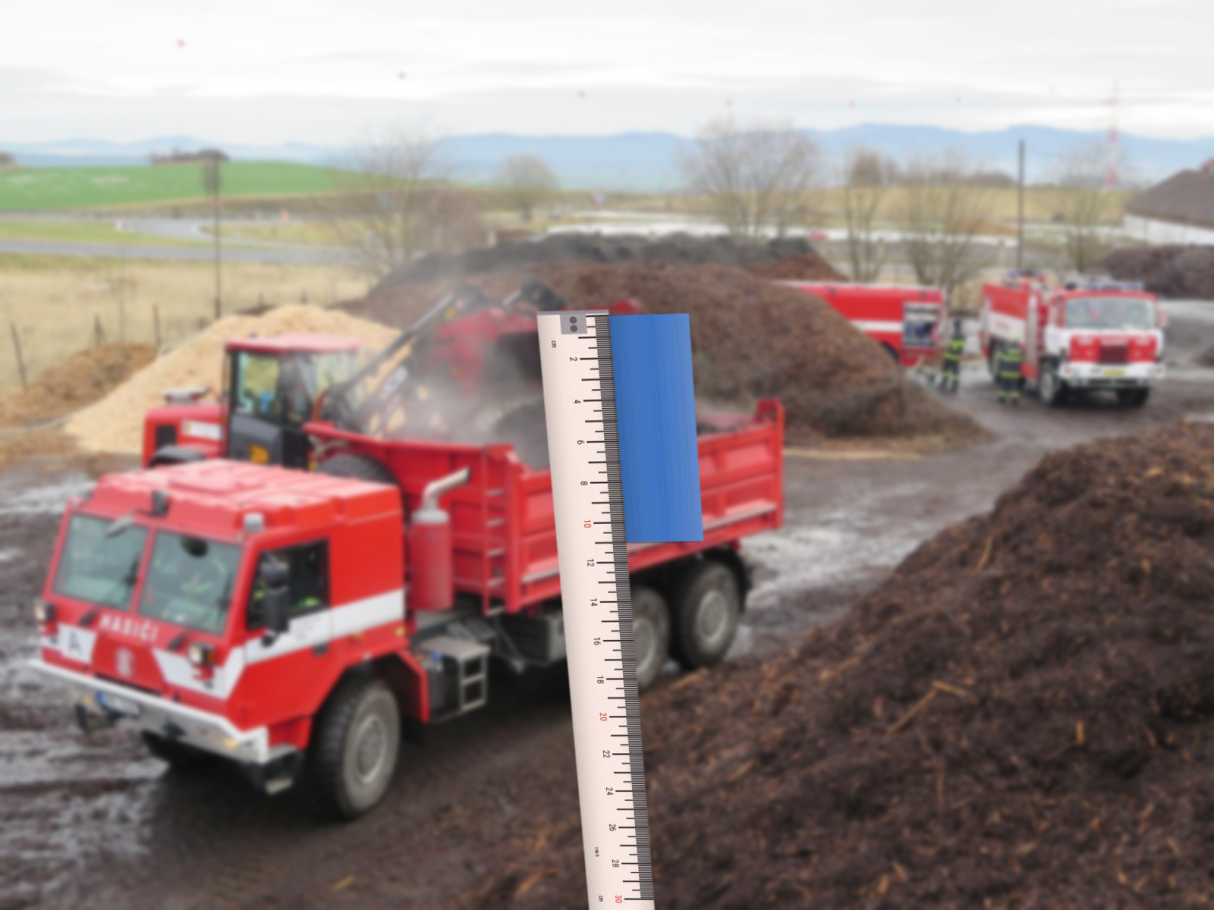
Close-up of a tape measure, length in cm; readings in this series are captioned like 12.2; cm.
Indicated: 11; cm
